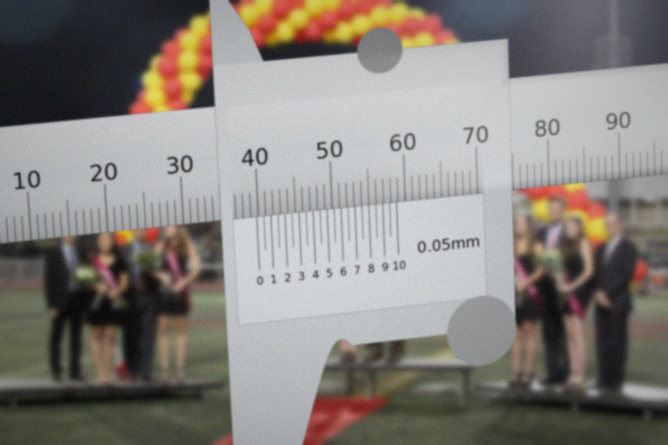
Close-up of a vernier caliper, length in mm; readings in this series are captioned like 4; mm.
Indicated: 39.8; mm
